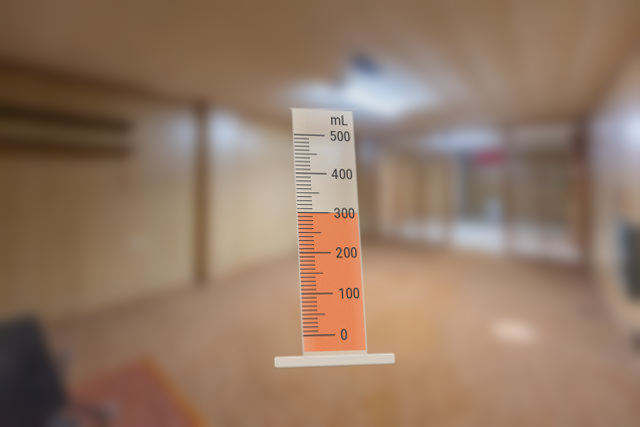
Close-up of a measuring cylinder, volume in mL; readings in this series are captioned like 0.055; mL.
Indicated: 300; mL
